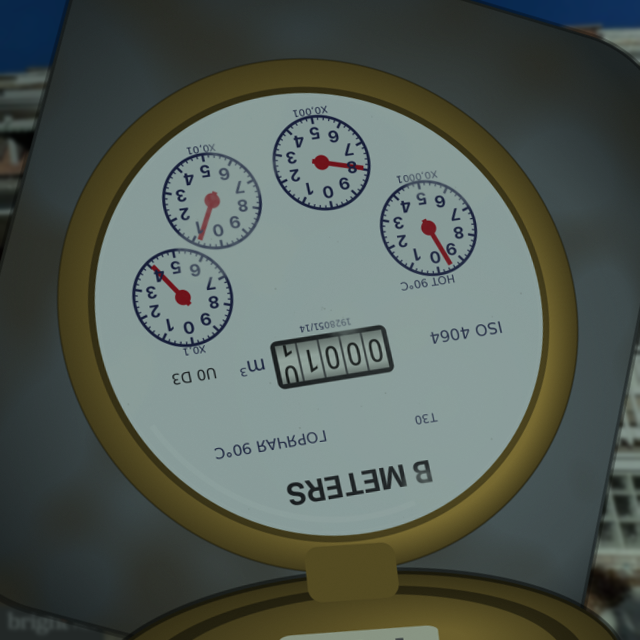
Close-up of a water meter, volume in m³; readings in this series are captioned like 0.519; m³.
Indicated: 10.4079; m³
